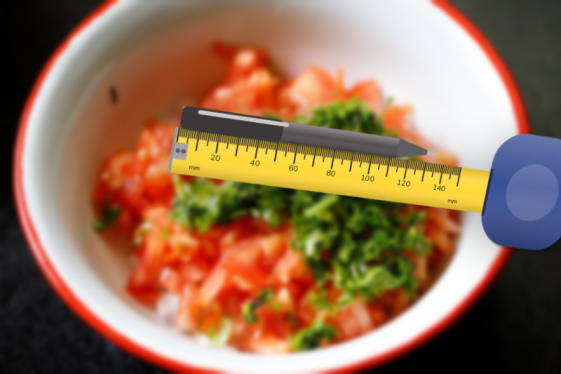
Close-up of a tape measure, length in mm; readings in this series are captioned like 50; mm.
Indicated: 135; mm
